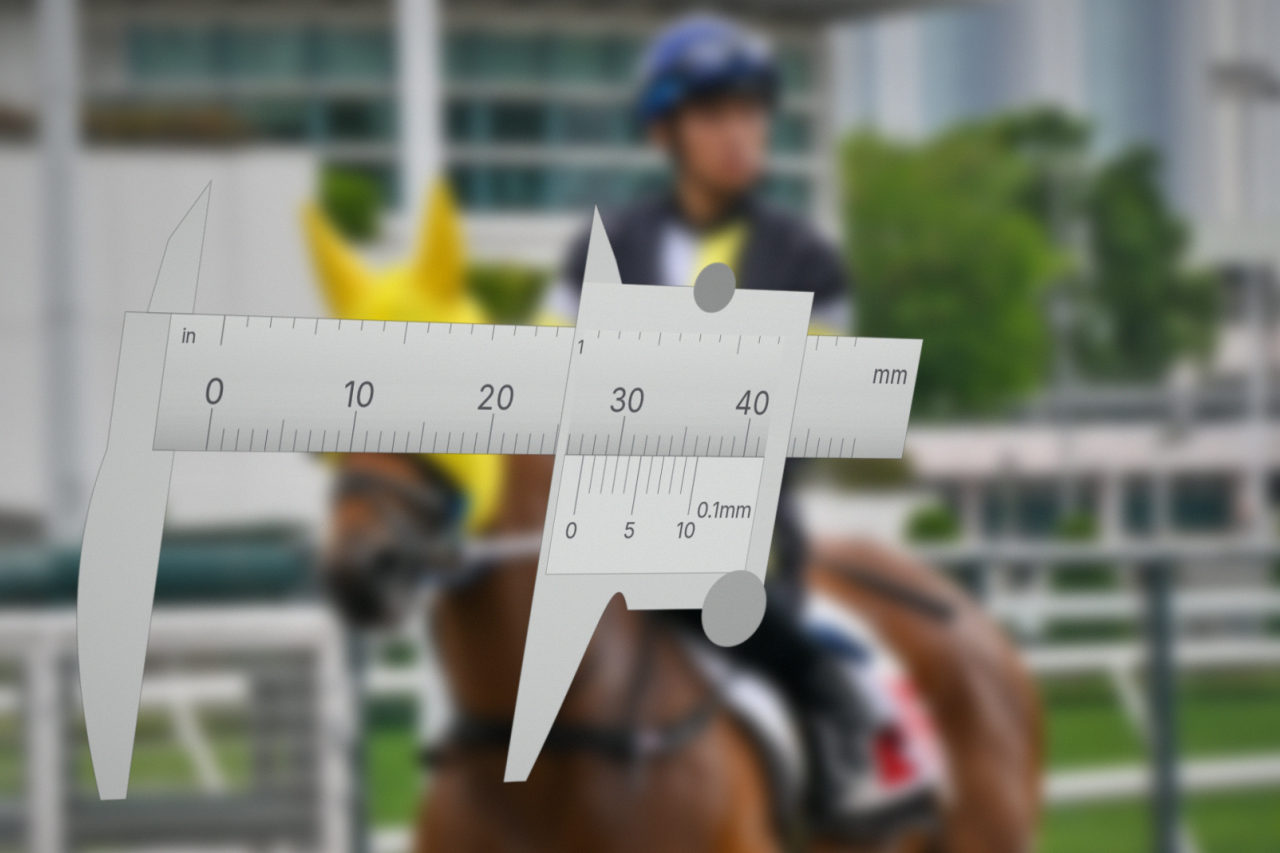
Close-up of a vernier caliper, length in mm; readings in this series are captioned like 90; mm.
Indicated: 27.3; mm
